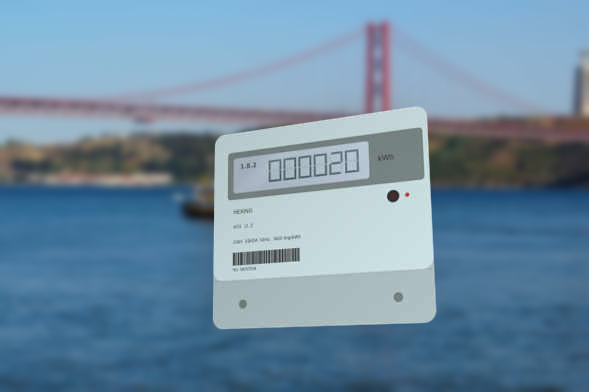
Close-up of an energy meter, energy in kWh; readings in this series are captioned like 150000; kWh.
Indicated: 20; kWh
